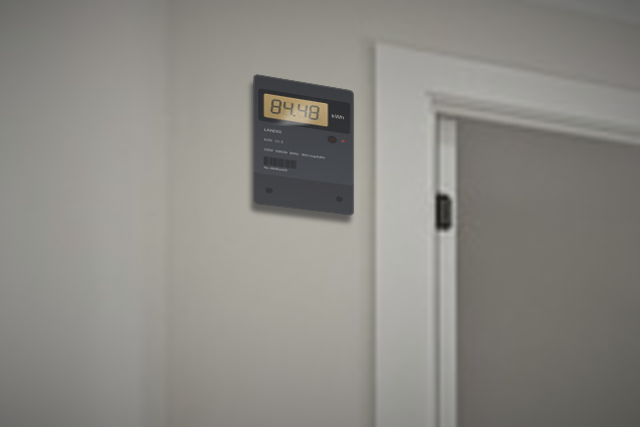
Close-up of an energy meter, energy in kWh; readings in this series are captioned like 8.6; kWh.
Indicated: 84.48; kWh
